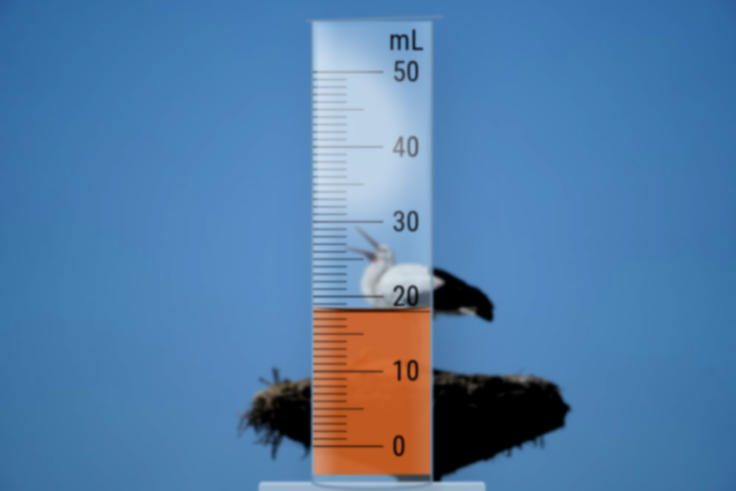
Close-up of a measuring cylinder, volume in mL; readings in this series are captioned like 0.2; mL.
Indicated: 18; mL
